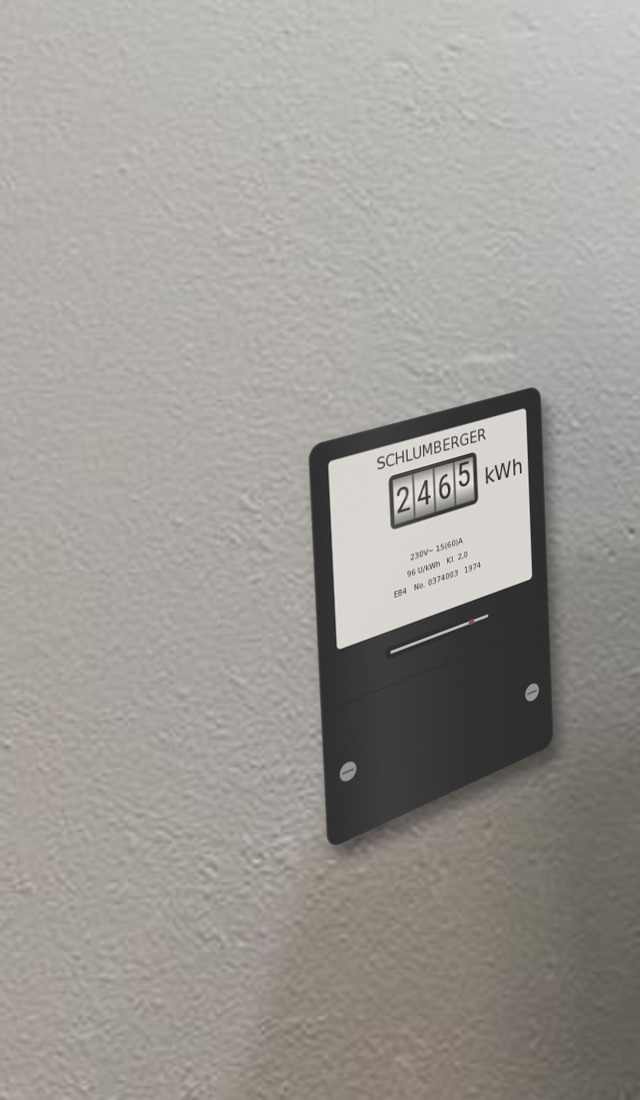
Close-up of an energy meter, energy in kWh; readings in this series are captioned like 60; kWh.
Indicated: 2465; kWh
